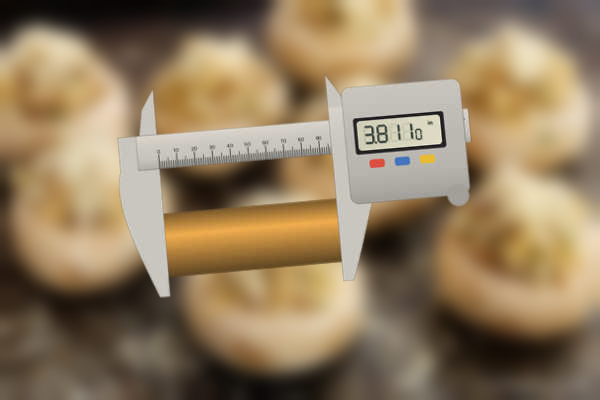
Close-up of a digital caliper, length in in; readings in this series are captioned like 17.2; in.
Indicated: 3.8110; in
